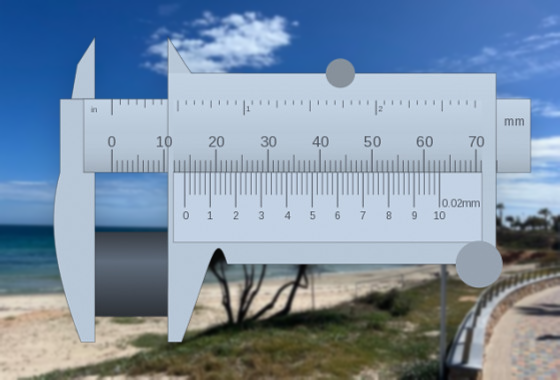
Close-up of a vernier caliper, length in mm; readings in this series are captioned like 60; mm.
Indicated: 14.0; mm
